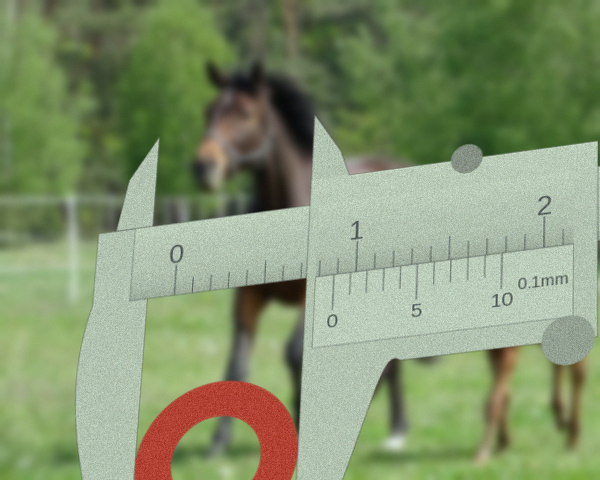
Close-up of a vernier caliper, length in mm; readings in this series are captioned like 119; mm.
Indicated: 8.8; mm
